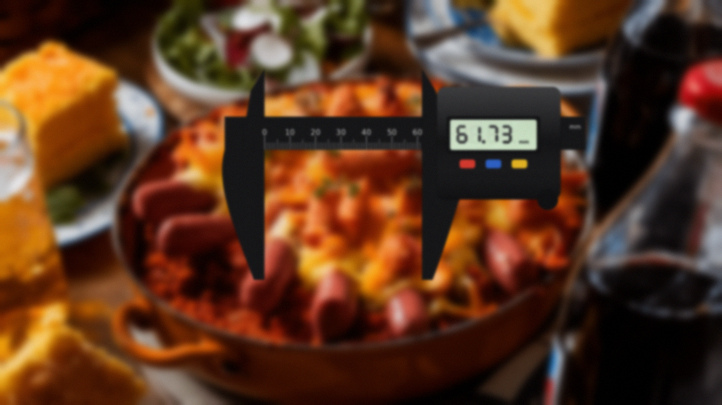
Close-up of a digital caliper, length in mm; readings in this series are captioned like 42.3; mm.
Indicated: 61.73; mm
